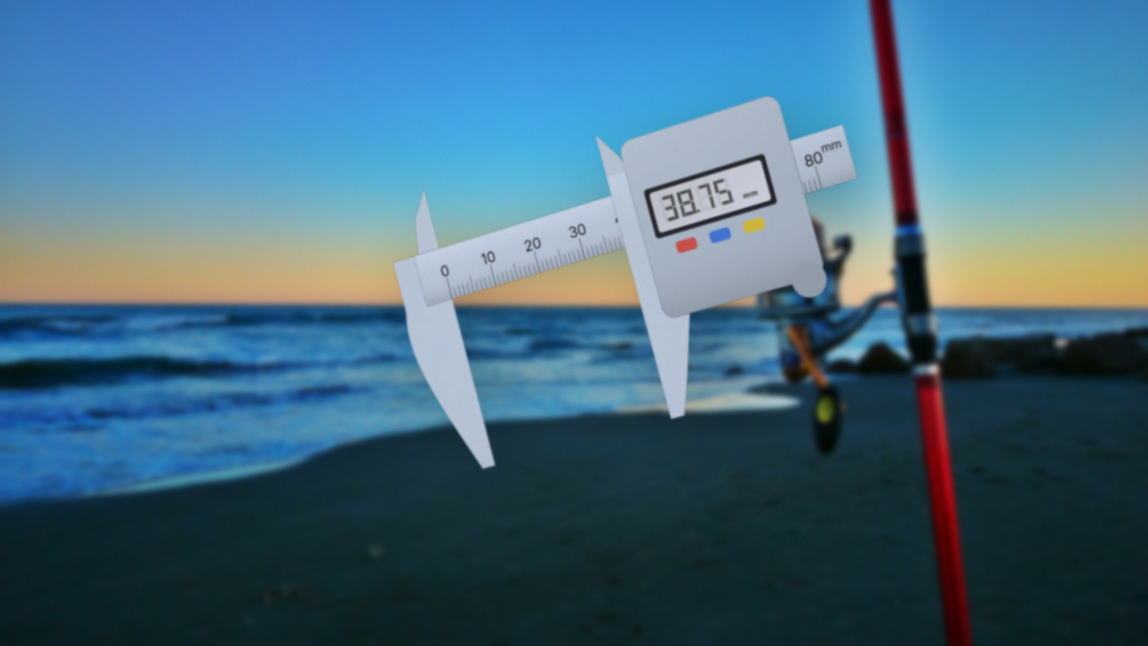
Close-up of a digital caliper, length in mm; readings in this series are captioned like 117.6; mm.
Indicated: 38.75; mm
